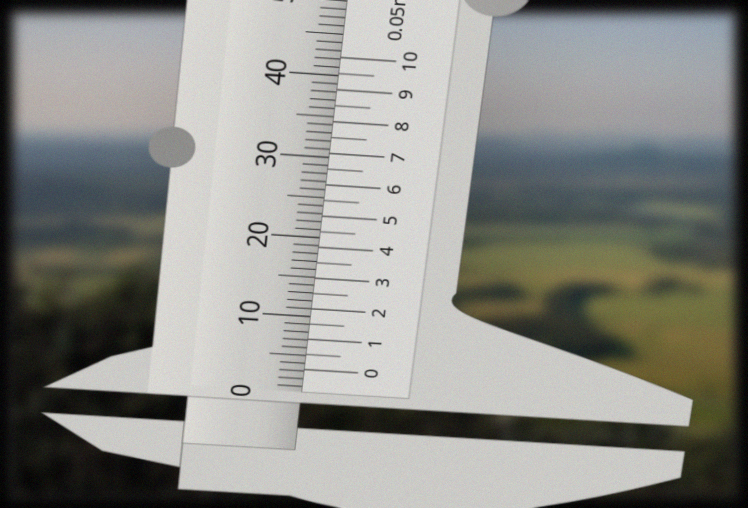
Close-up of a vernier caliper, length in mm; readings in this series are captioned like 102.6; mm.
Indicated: 3.2; mm
